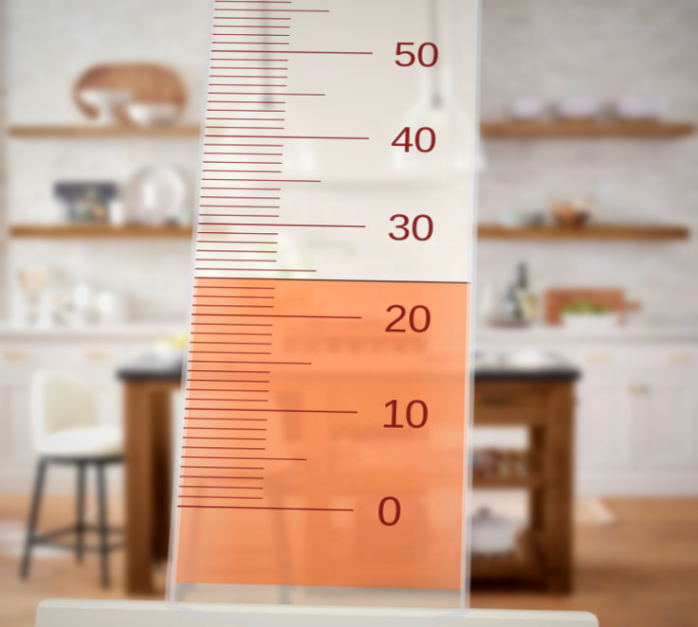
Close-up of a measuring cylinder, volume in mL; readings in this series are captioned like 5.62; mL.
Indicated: 24; mL
